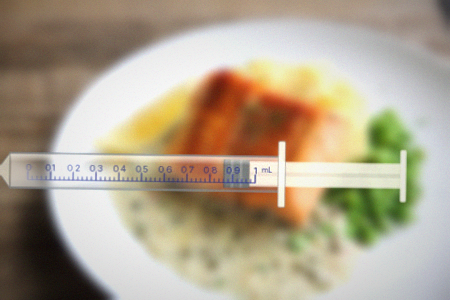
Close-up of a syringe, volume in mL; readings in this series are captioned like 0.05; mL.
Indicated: 0.86; mL
